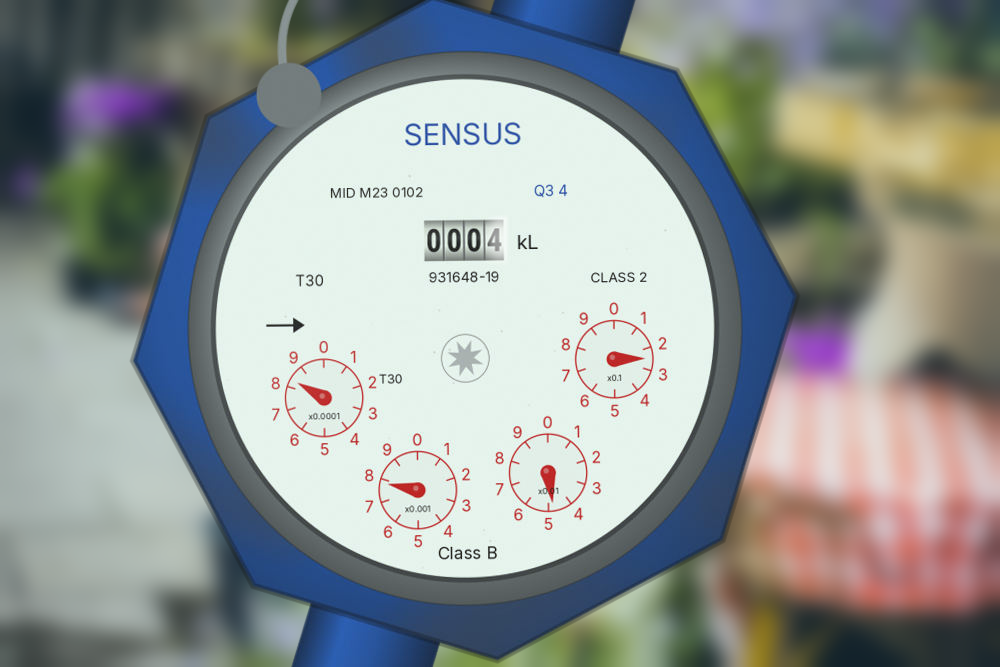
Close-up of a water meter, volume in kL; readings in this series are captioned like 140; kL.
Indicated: 4.2478; kL
